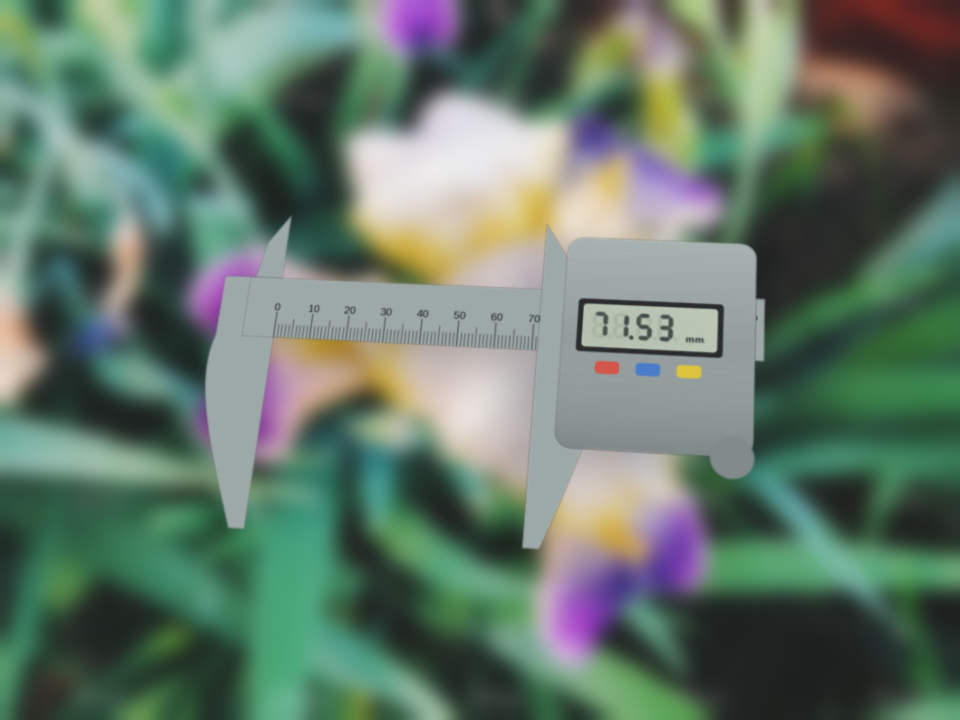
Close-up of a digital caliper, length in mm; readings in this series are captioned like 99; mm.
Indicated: 71.53; mm
